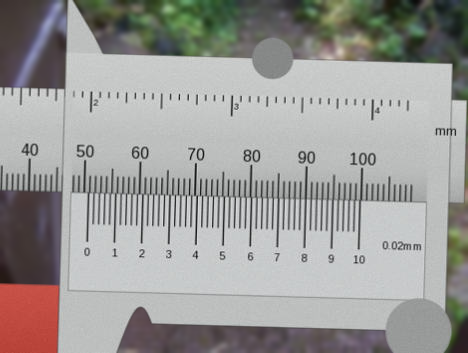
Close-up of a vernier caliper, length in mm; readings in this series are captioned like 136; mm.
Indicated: 50.8; mm
